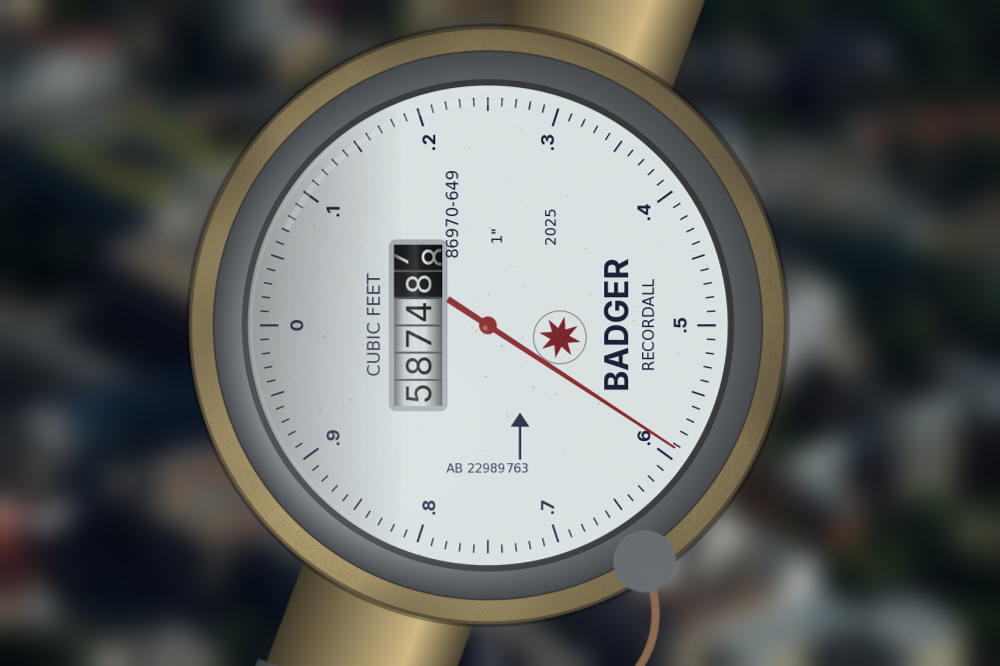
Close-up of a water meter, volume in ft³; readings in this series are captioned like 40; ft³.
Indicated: 587487.59; ft³
